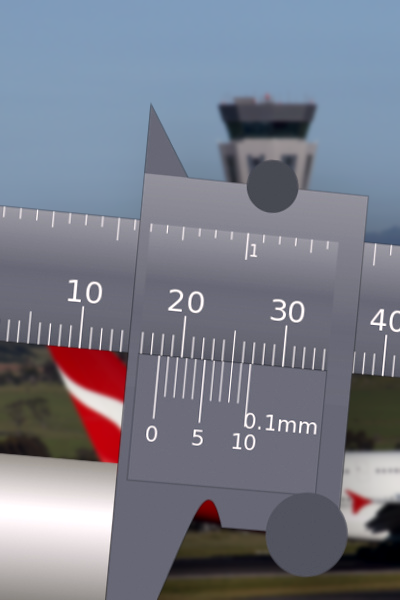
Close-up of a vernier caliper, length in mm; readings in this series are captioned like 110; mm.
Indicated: 17.8; mm
